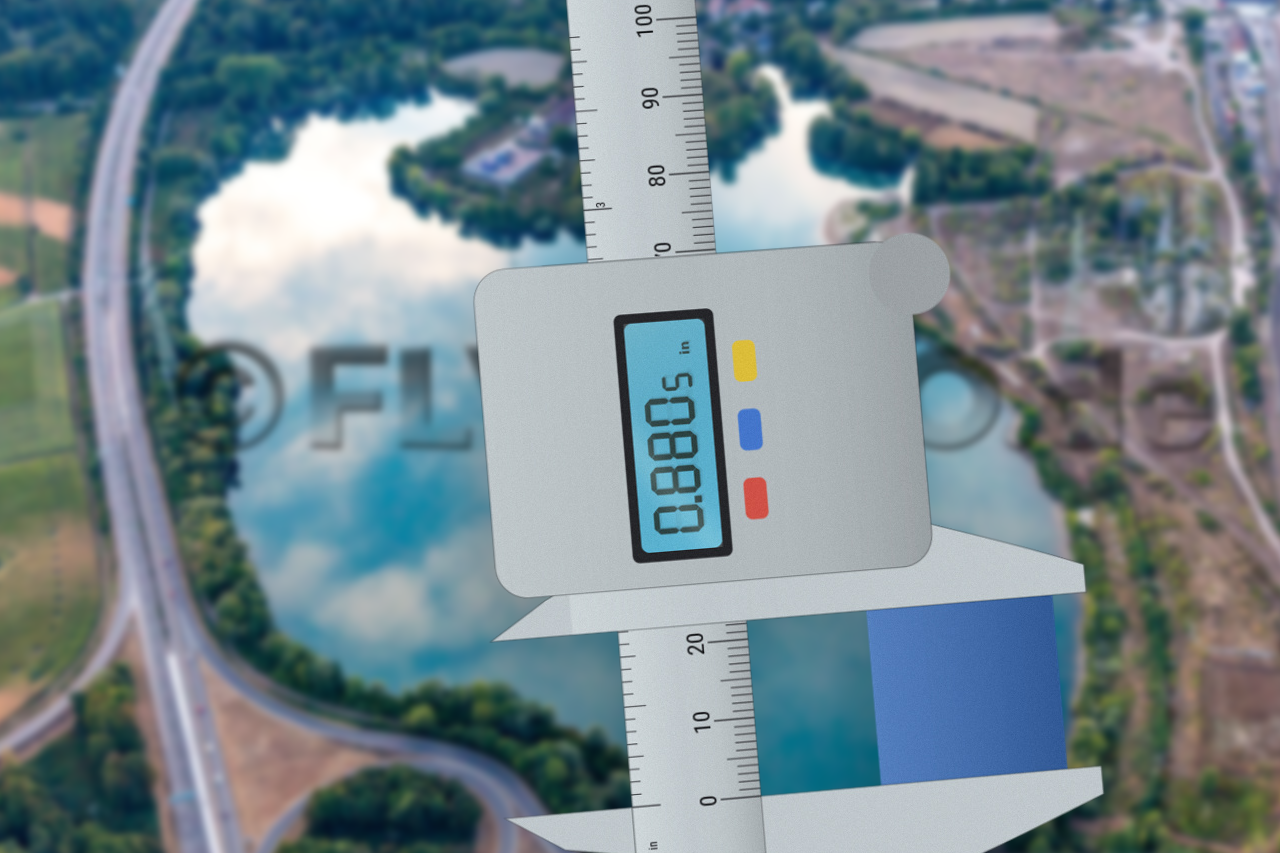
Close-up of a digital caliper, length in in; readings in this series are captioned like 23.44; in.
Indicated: 0.8805; in
